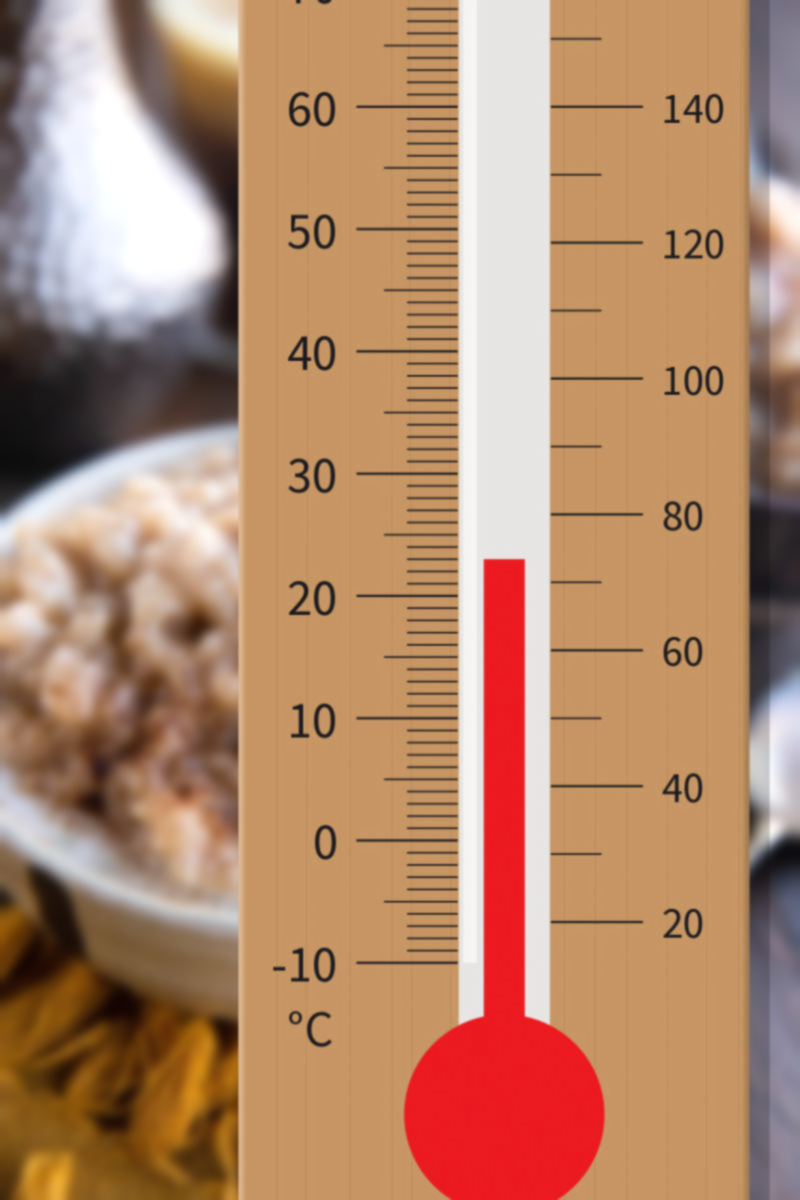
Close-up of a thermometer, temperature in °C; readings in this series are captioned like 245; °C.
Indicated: 23; °C
